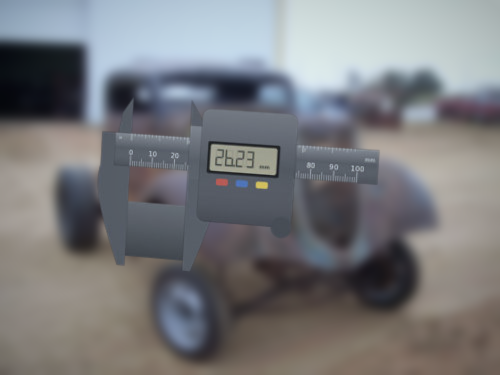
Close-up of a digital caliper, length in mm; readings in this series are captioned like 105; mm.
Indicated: 26.23; mm
